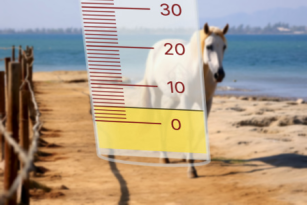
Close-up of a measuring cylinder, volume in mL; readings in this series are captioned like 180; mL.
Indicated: 4; mL
